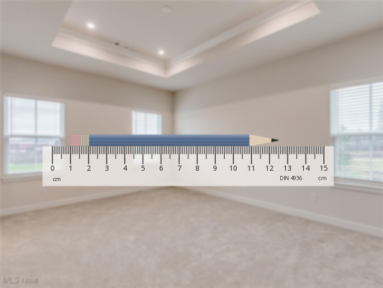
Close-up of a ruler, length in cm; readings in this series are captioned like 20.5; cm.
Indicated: 11.5; cm
